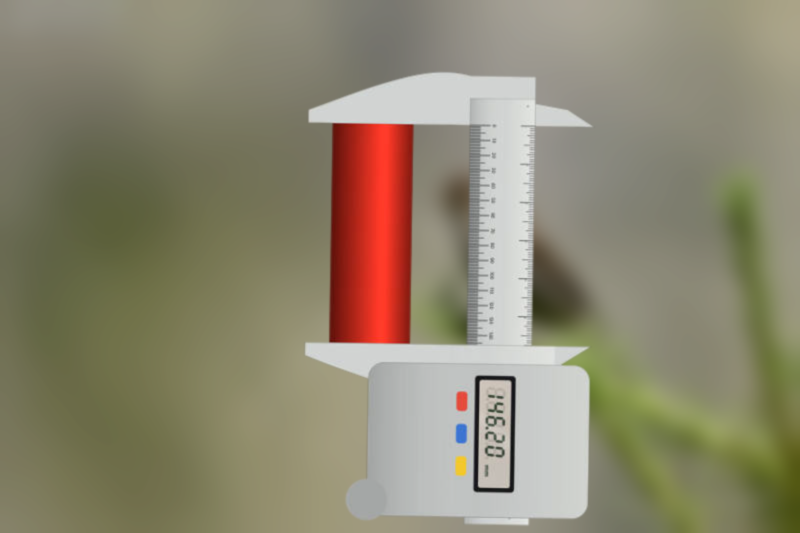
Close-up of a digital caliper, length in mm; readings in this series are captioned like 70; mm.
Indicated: 146.20; mm
